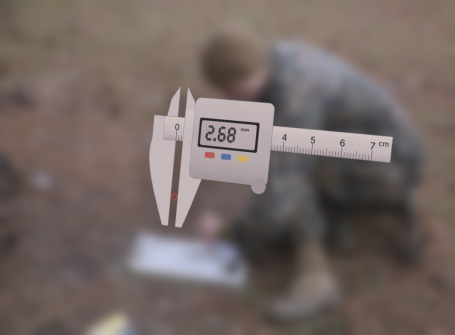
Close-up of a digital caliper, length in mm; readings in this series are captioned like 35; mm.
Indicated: 2.68; mm
